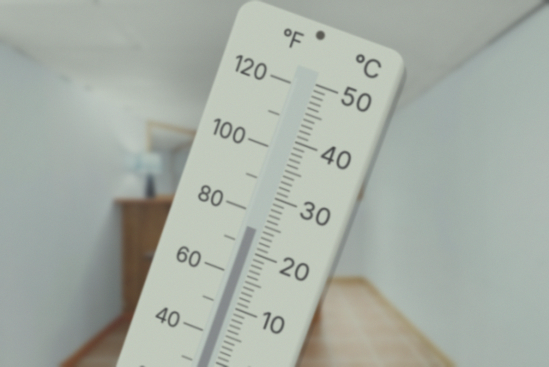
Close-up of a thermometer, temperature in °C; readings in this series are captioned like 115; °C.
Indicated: 24; °C
